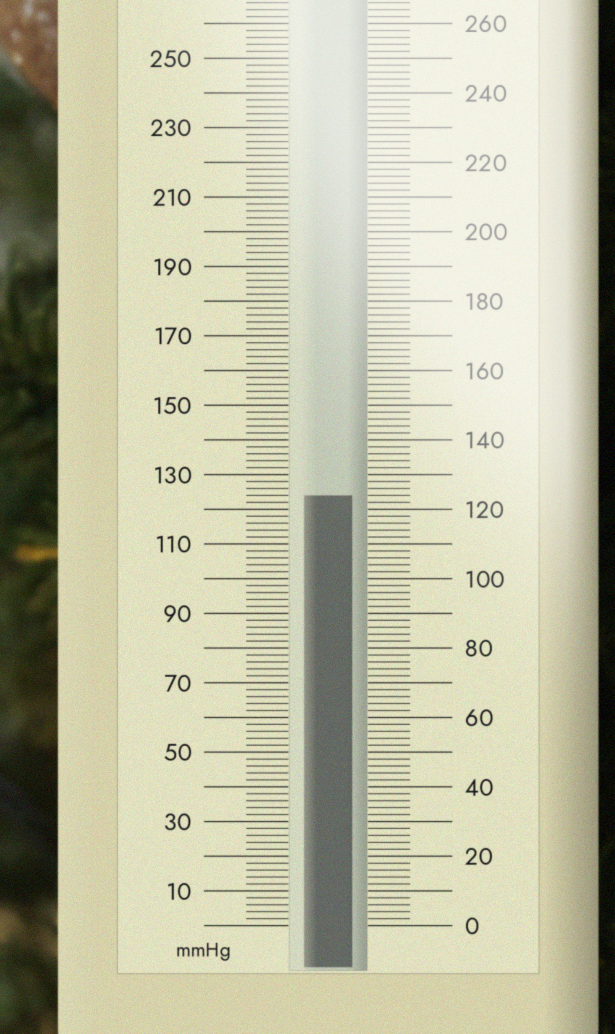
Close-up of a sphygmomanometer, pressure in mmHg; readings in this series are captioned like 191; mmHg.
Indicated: 124; mmHg
